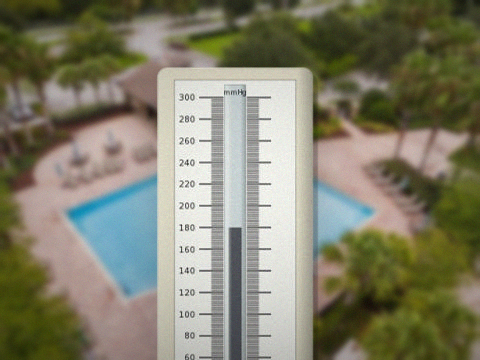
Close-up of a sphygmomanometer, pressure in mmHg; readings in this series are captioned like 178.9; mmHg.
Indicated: 180; mmHg
